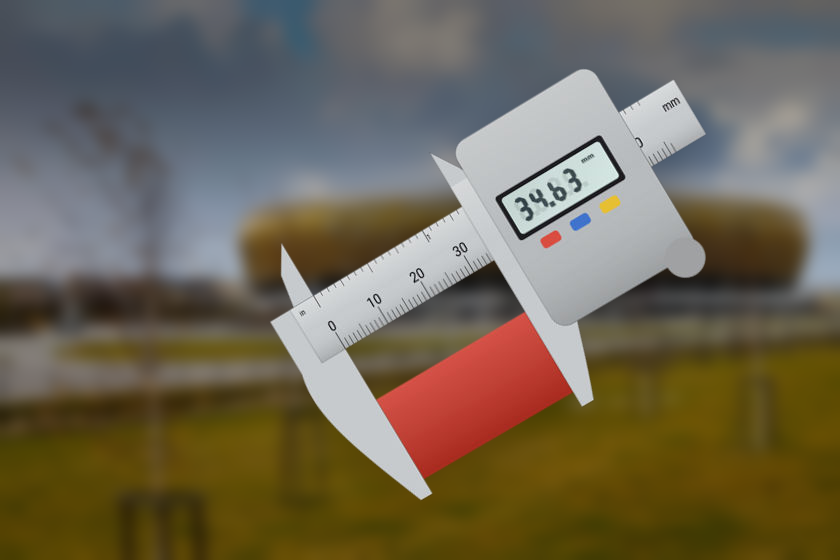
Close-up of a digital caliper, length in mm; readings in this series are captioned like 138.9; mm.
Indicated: 34.63; mm
